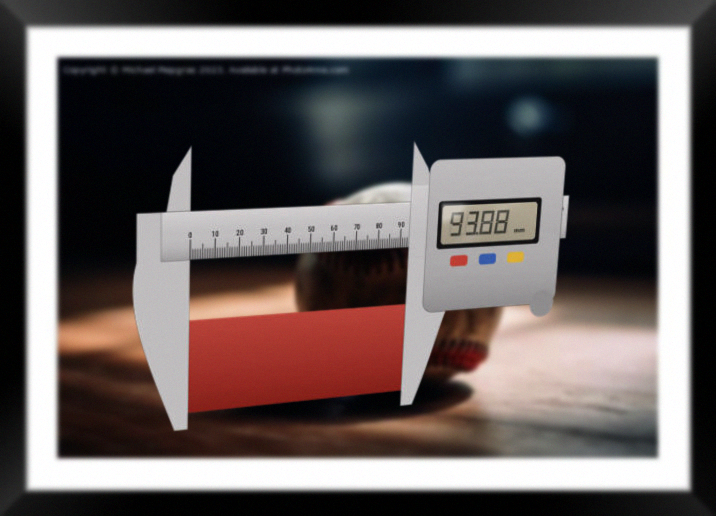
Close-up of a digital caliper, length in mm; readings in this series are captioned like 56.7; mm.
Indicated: 93.88; mm
